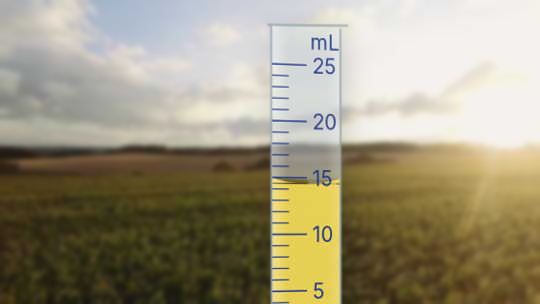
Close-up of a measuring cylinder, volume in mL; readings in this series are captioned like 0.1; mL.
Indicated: 14.5; mL
